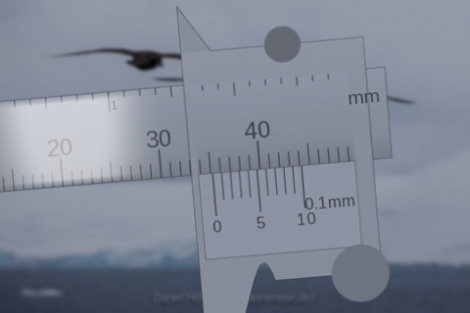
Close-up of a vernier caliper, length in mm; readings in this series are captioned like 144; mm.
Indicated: 35.2; mm
